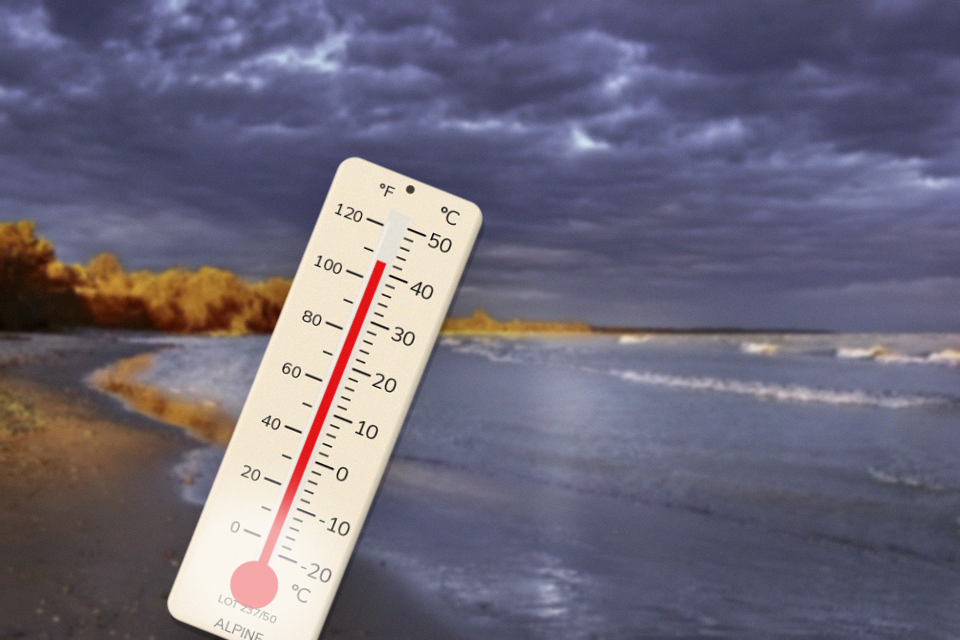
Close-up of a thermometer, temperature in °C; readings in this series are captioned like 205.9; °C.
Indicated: 42; °C
